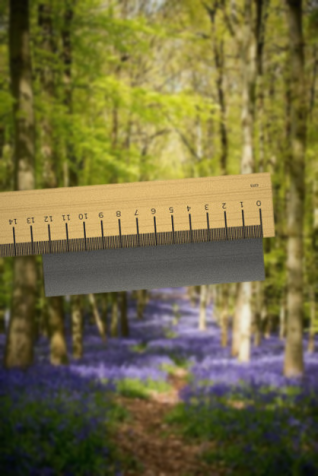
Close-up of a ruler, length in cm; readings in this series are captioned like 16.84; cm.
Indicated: 12.5; cm
